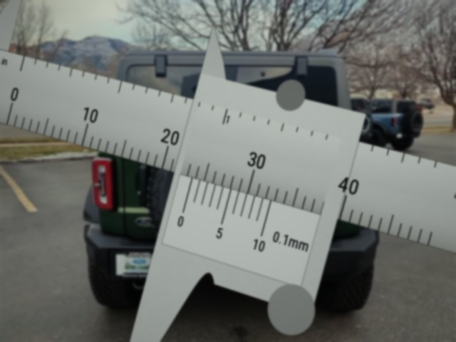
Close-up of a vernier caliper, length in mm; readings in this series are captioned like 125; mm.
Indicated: 23.6; mm
